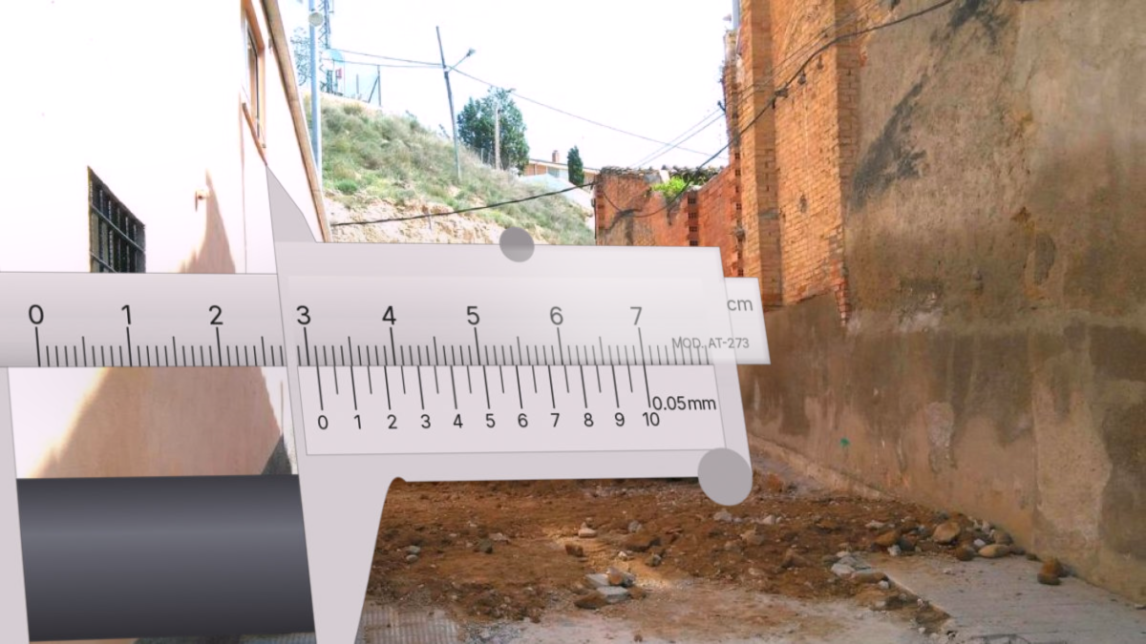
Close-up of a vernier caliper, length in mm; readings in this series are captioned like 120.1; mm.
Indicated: 31.0; mm
